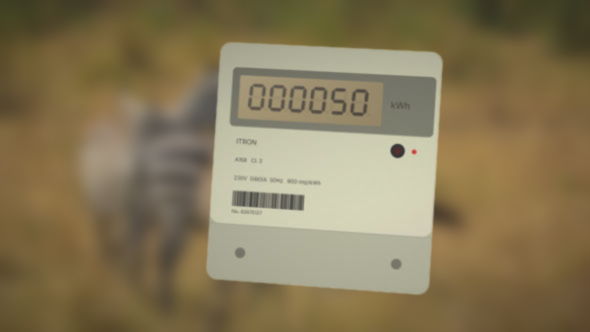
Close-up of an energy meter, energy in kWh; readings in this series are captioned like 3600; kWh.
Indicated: 50; kWh
